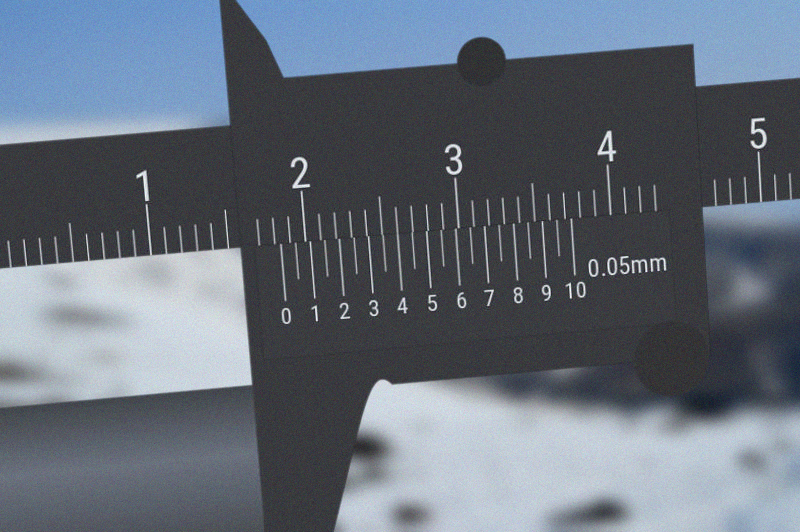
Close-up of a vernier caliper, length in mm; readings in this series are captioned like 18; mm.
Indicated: 18.4; mm
